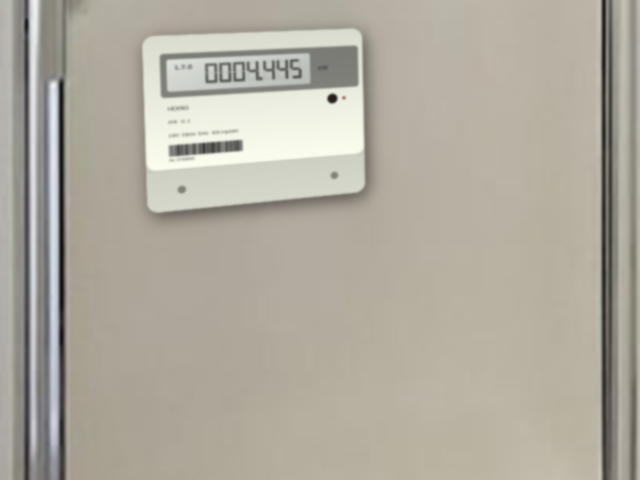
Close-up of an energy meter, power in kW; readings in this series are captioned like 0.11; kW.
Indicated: 4.445; kW
